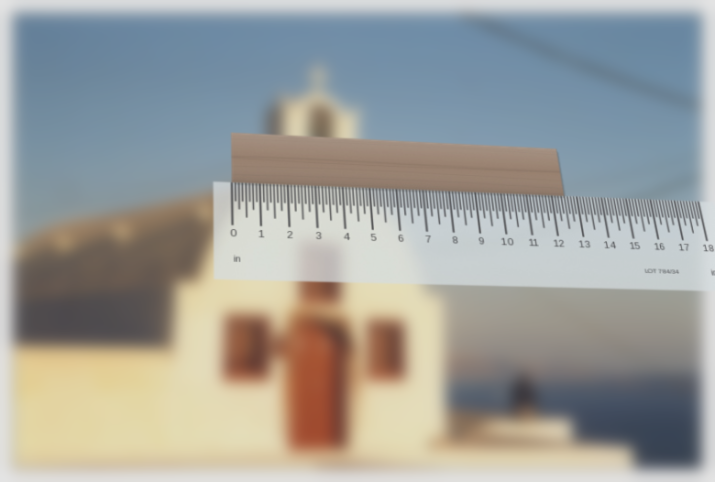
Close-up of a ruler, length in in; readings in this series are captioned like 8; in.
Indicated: 12.5; in
